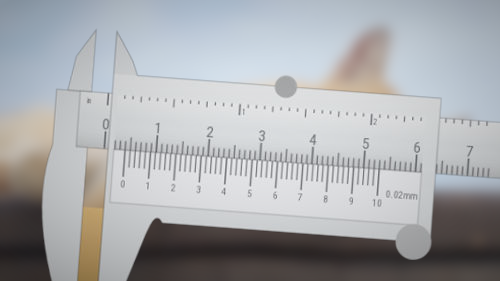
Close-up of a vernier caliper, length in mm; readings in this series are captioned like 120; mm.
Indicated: 4.0; mm
